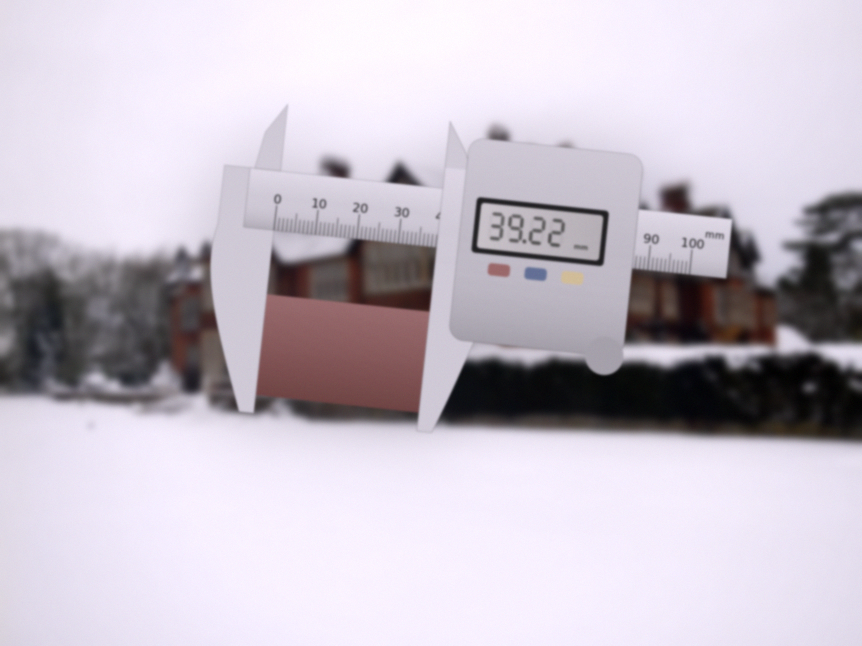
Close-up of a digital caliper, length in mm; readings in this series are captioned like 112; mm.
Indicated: 39.22; mm
